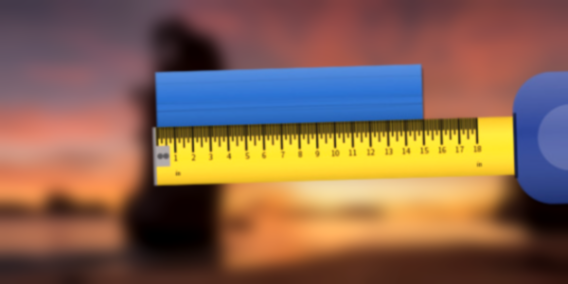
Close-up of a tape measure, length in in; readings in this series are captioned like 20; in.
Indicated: 15; in
